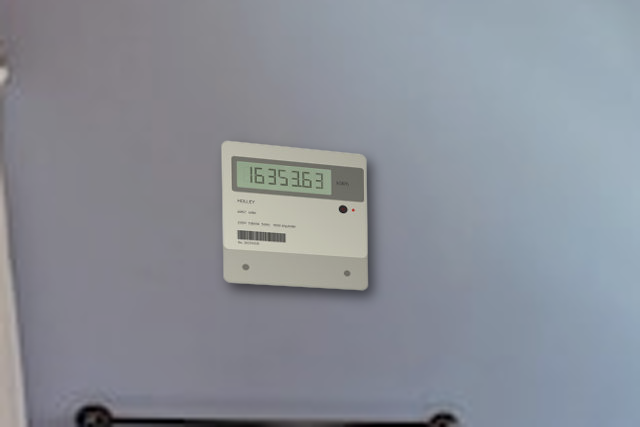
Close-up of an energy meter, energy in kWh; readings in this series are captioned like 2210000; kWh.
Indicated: 16353.63; kWh
